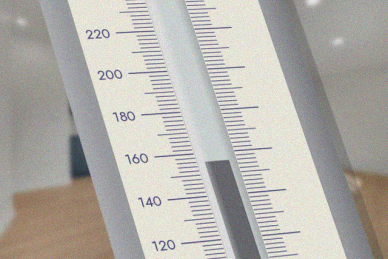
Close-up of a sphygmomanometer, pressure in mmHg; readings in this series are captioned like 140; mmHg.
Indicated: 156; mmHg
